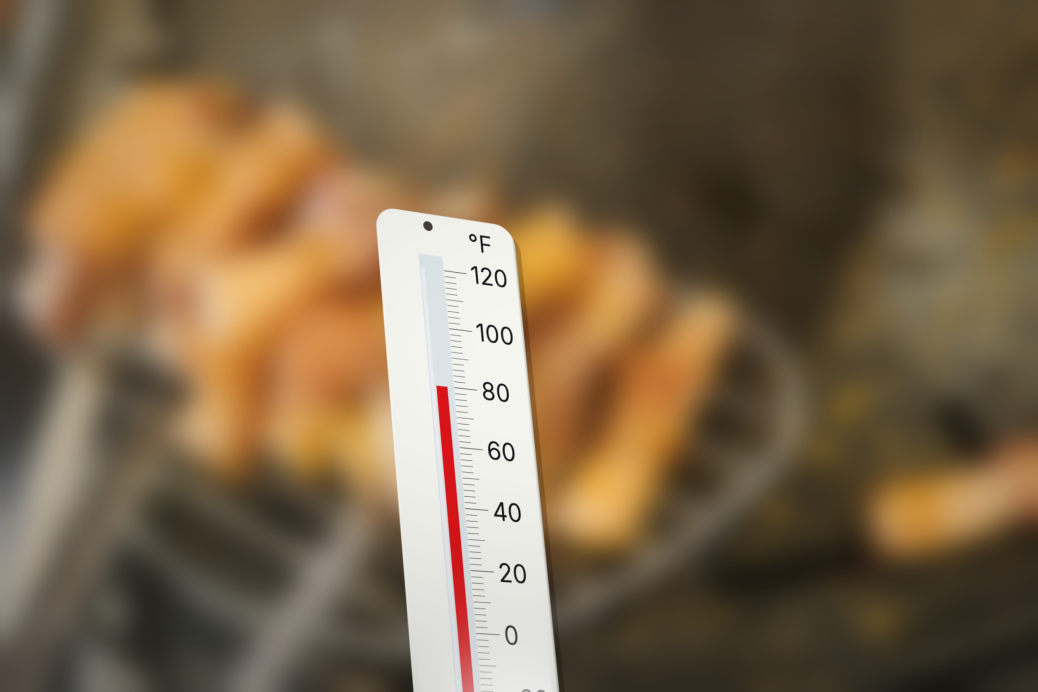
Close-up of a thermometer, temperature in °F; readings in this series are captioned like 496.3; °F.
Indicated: 80; °F
